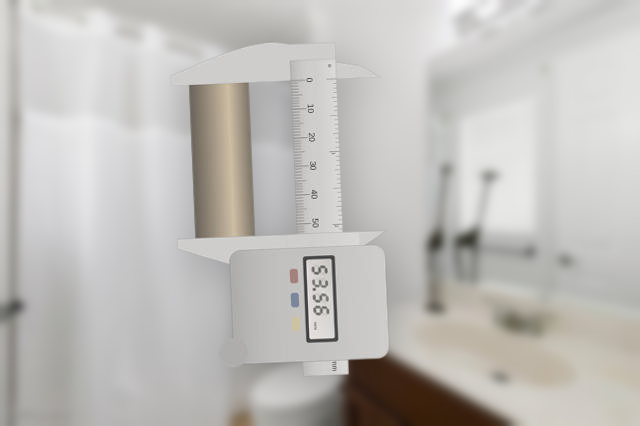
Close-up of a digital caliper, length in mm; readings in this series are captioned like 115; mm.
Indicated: 53.56; mm
